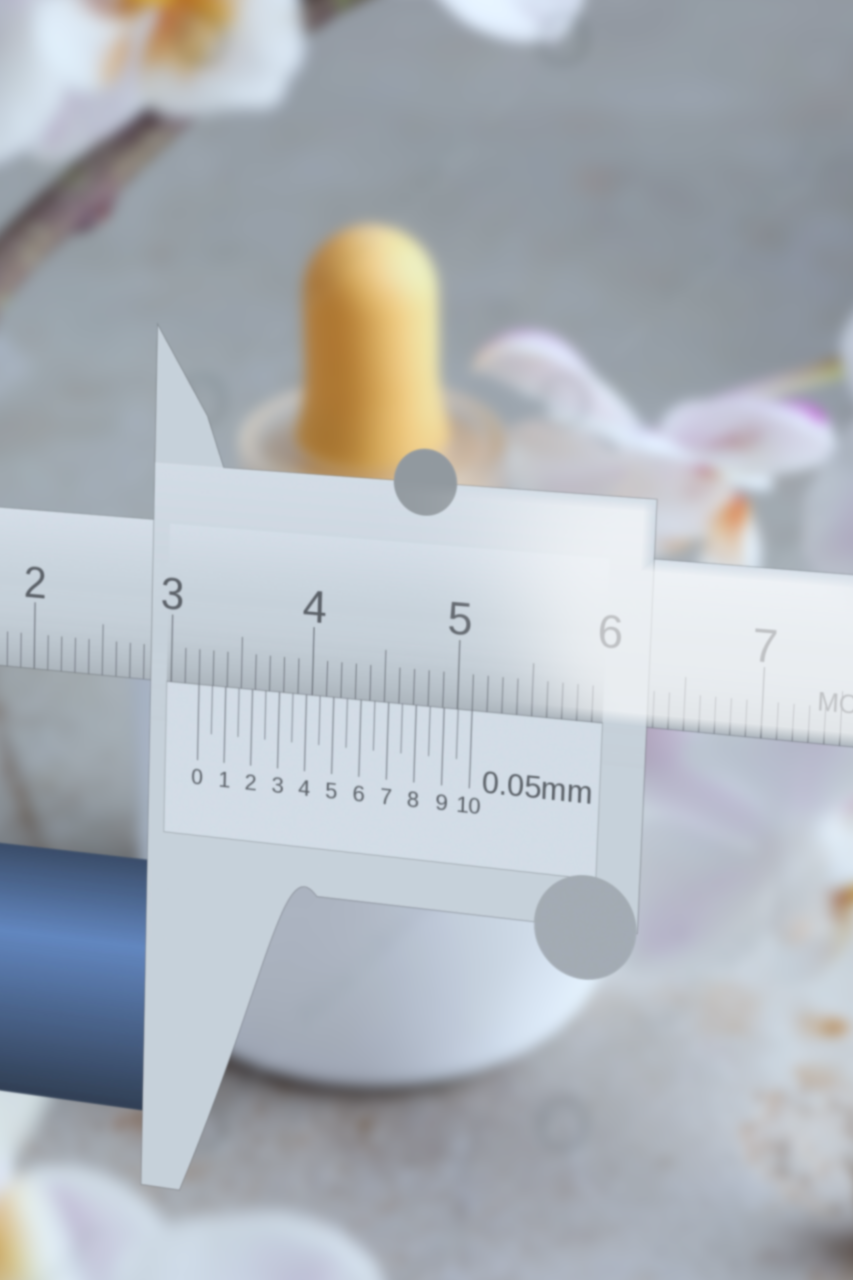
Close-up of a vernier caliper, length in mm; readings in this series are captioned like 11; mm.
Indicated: 32.0; mm
